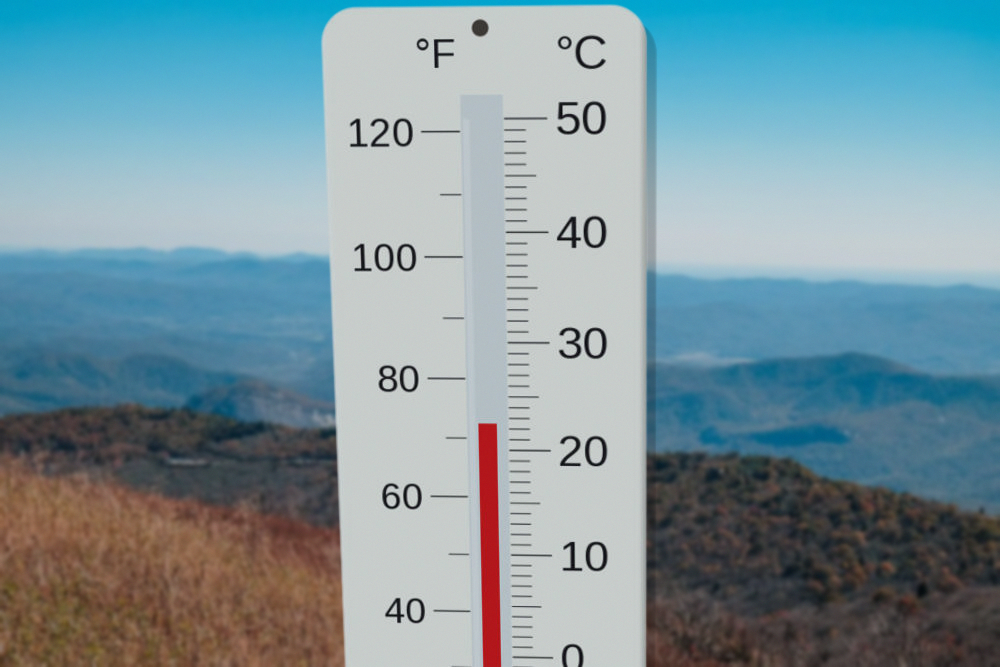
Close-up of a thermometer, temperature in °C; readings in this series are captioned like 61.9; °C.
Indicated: 22.5; °C
